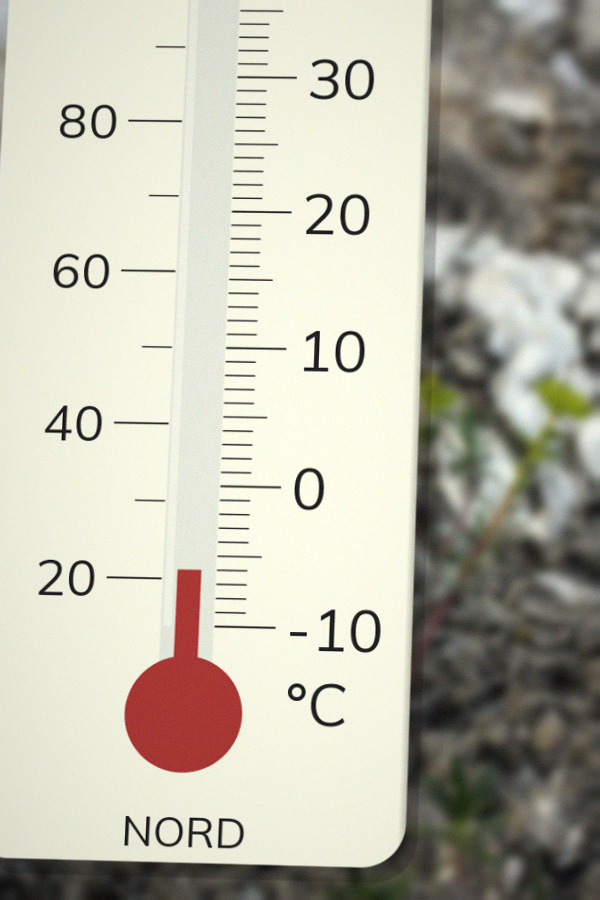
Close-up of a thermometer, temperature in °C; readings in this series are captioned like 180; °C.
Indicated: -6; °C
